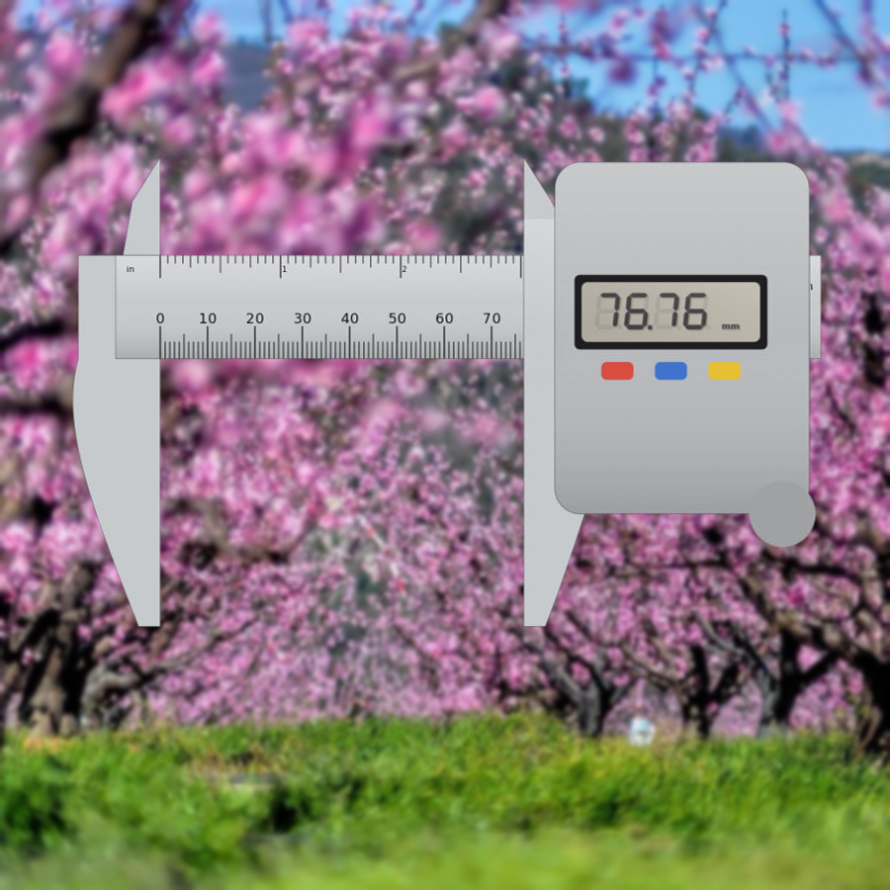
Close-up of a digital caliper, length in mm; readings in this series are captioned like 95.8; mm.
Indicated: 76.76; mm
